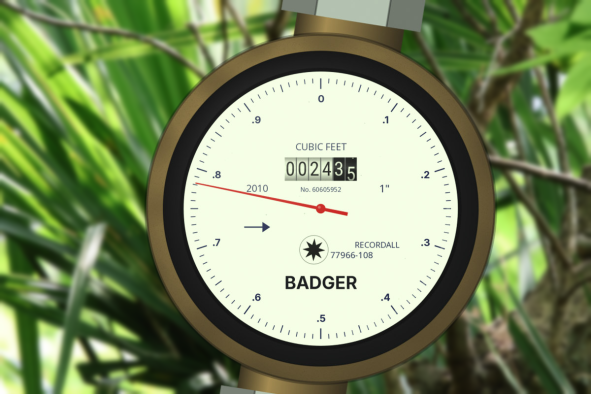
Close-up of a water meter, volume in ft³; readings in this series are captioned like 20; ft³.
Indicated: 2434.78; ft³
